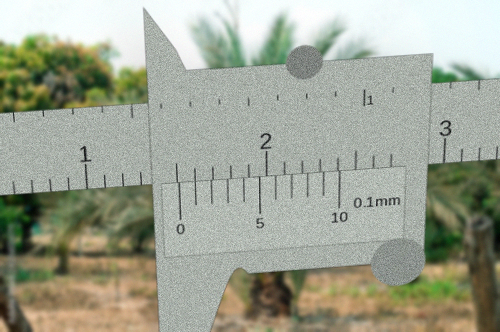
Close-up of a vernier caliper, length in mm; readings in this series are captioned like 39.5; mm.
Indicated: 15.1; mm
